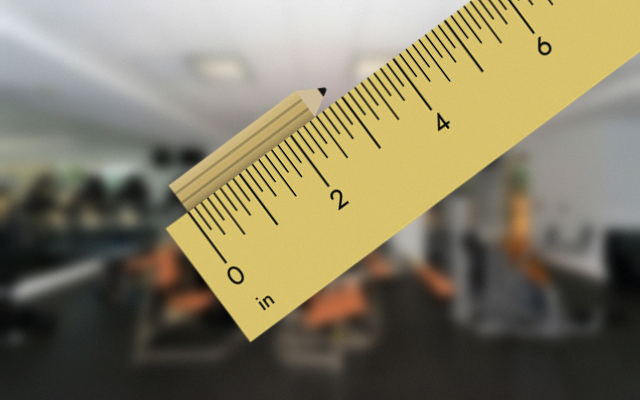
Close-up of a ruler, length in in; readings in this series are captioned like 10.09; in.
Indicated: 2.875; in
